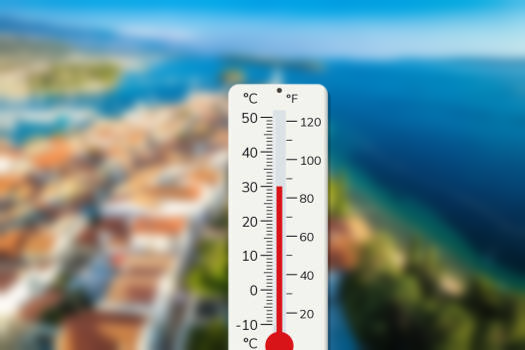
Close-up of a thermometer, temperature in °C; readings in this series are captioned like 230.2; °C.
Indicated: 30; °C
